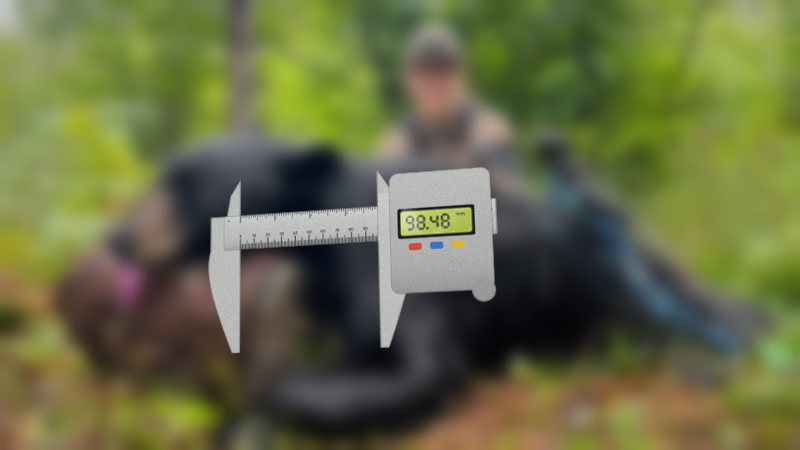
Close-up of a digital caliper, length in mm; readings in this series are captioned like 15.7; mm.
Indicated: 98.48; mm
